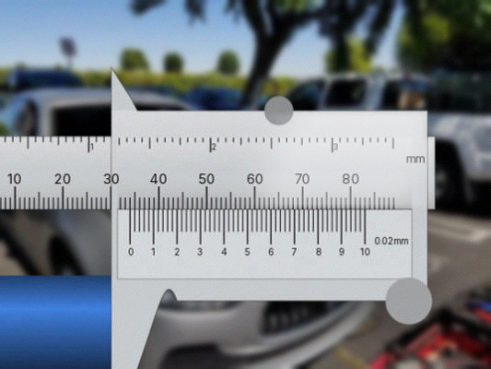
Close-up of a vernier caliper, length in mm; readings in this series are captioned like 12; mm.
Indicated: 34.0; mm
